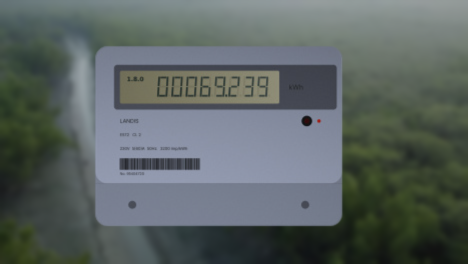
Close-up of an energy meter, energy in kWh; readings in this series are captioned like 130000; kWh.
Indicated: 69.239; kWh
